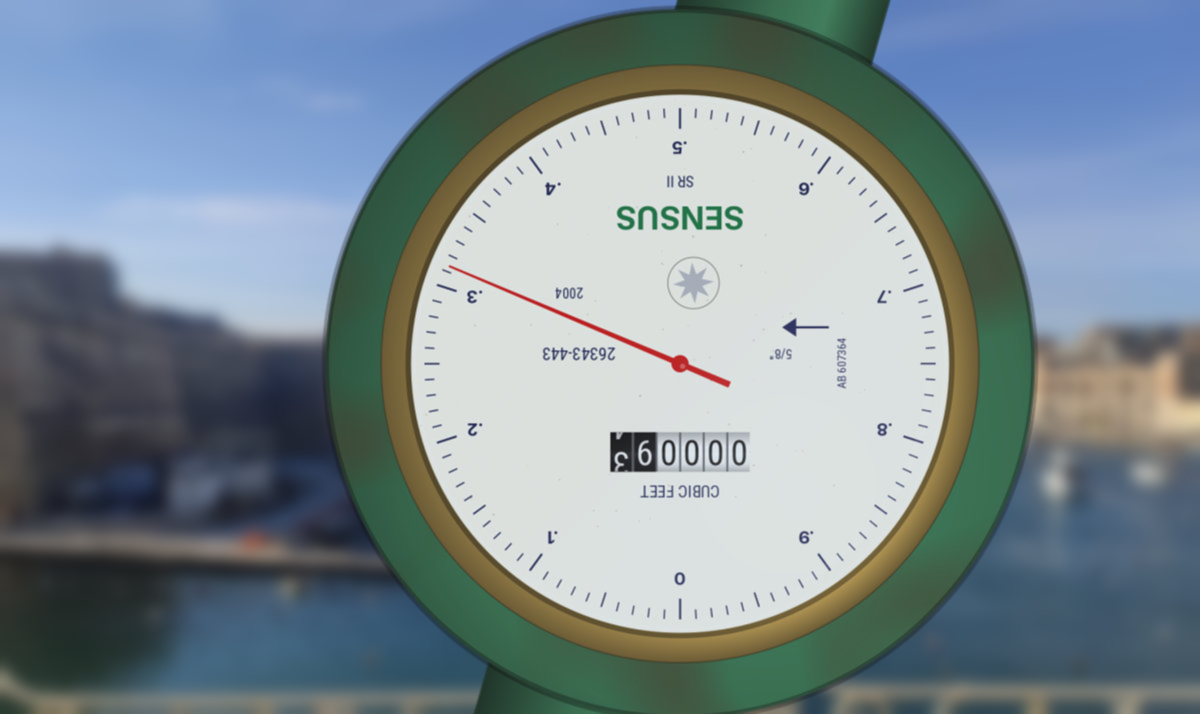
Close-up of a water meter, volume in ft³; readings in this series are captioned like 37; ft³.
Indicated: 93.31; ft³
